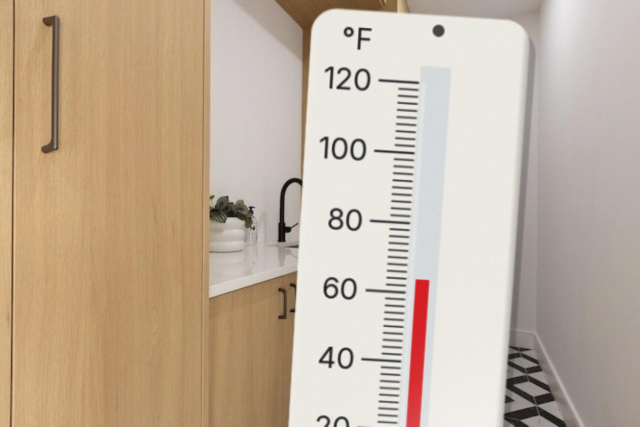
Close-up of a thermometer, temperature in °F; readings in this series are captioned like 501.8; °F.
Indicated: 64; °F
